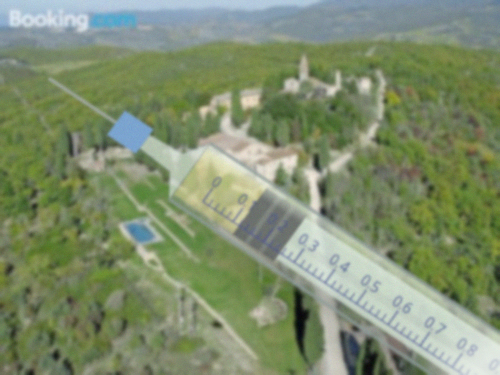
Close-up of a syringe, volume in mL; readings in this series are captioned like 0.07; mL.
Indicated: 0.12; mL
